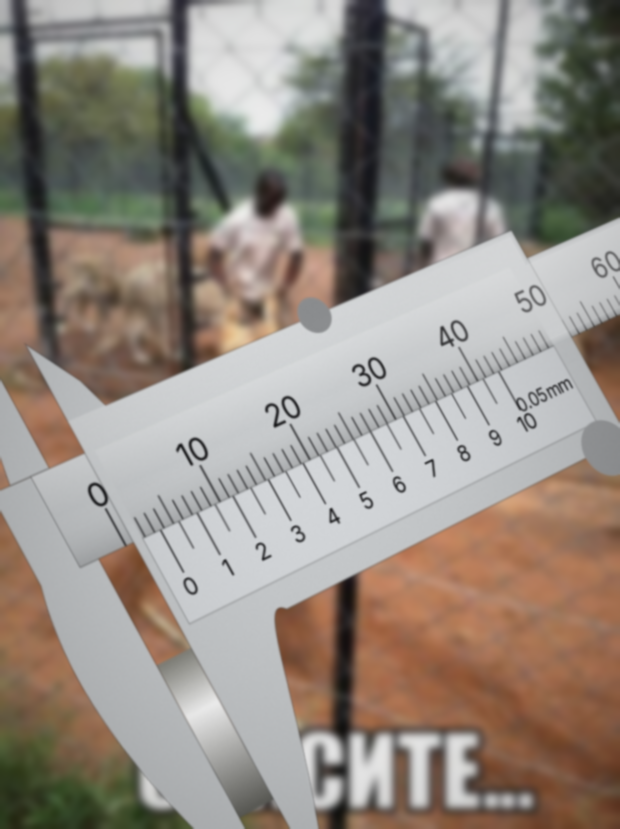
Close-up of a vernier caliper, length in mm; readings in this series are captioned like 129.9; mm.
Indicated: 3.6; mm
